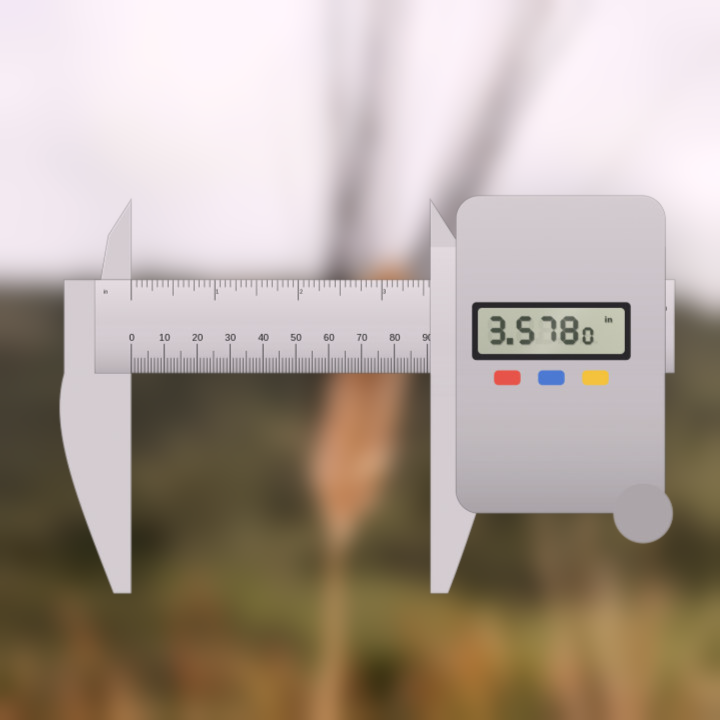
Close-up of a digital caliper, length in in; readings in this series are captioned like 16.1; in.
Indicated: 3.5780; in
